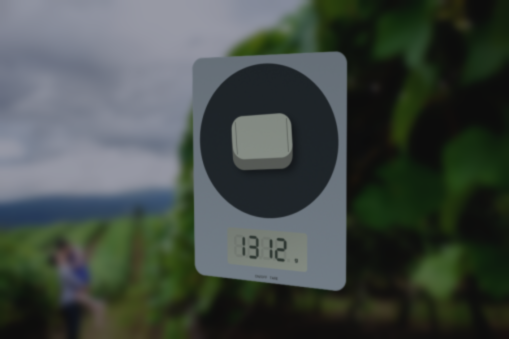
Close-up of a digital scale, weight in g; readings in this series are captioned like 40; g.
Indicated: 1312; g
